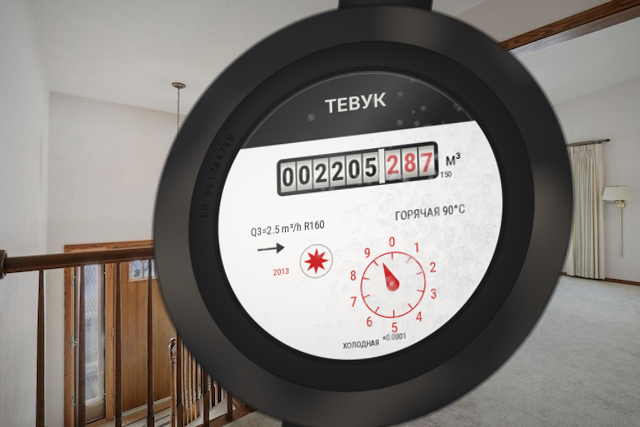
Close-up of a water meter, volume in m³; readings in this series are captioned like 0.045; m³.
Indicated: 2205.2869; m³
